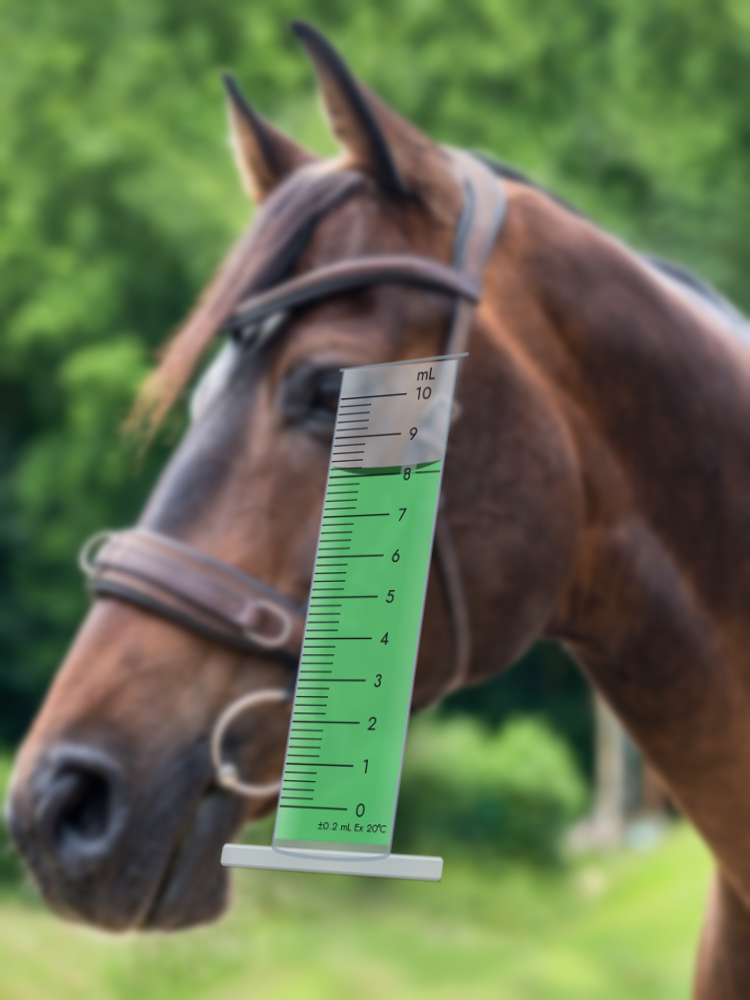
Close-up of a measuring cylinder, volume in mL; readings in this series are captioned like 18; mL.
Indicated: 8; mL
